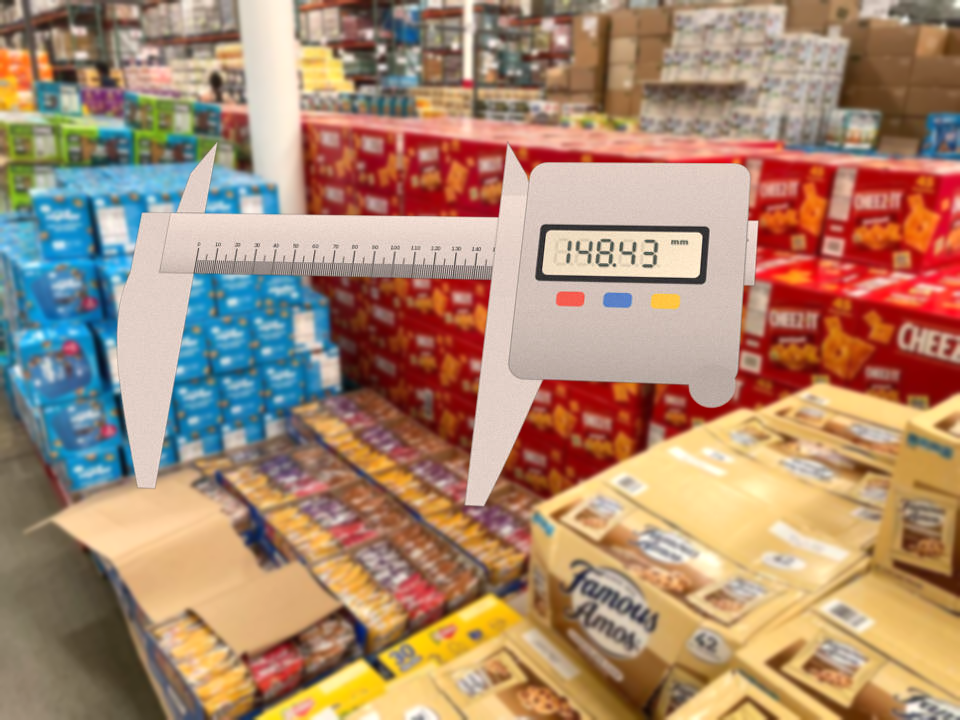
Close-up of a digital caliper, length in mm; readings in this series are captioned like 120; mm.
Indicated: 148.43; mm
